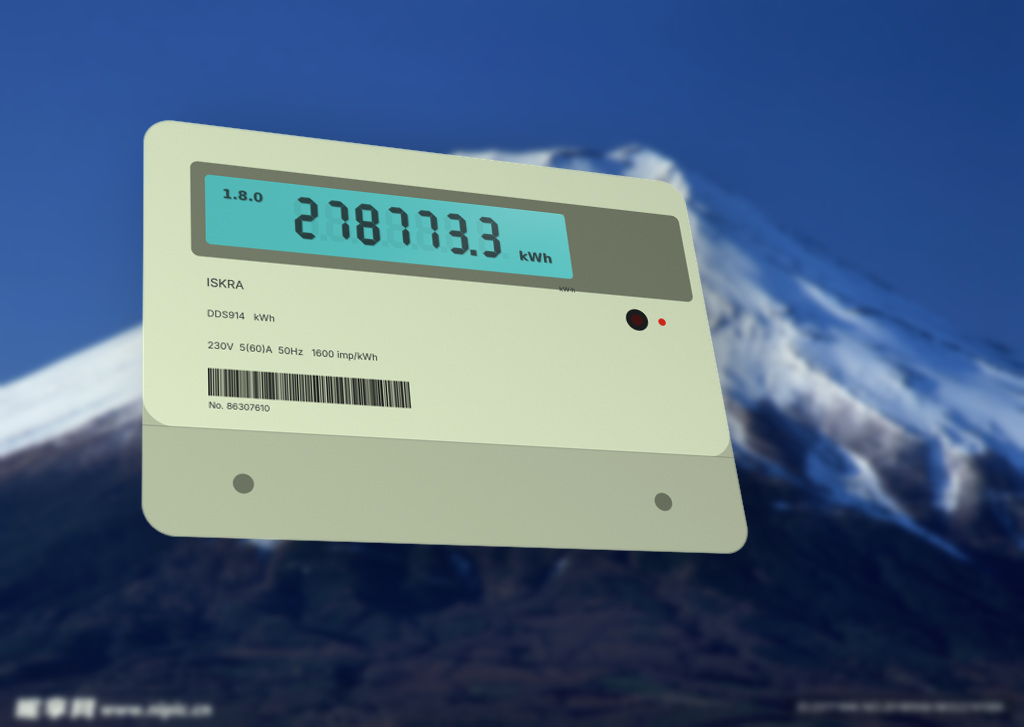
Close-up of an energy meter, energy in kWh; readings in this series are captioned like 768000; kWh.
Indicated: 278773.3; kWh
